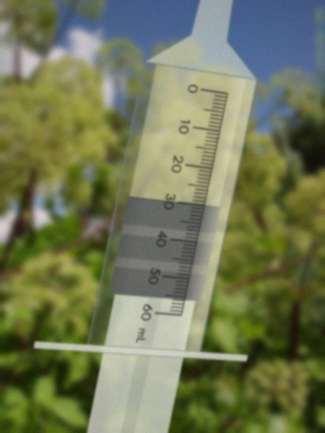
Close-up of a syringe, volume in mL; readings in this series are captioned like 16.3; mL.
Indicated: 30; mL
